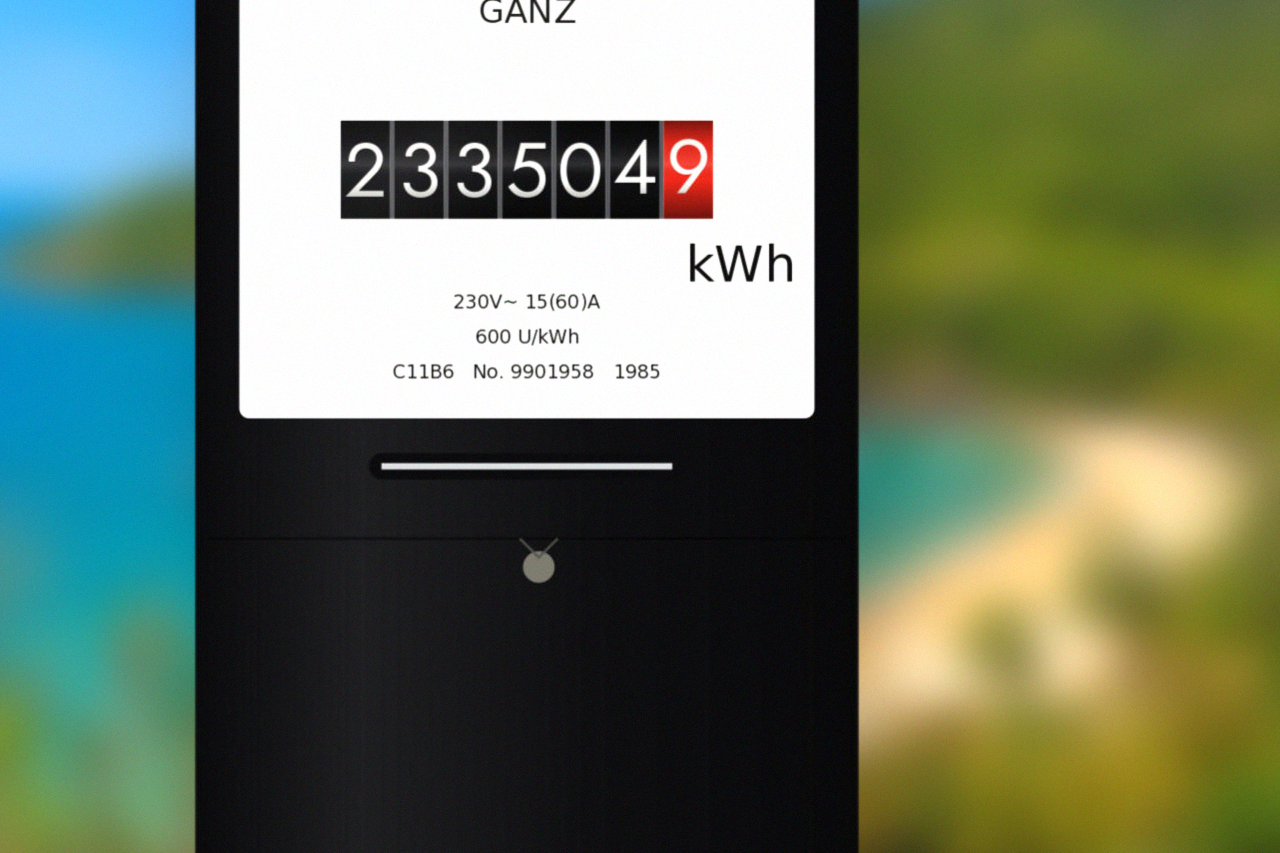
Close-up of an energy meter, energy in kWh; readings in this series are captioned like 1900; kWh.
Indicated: 233504.9; kWh
